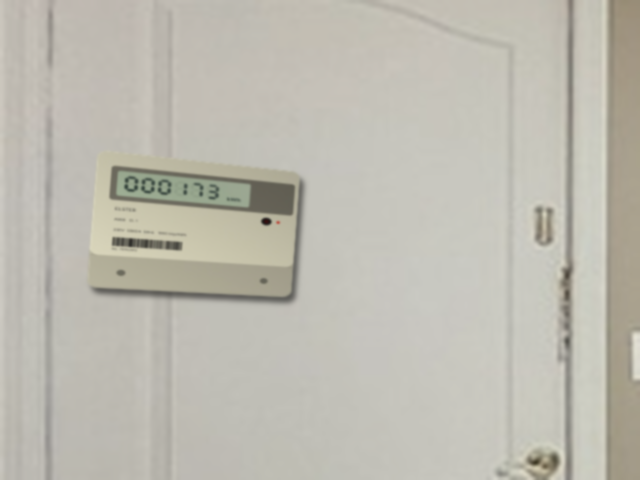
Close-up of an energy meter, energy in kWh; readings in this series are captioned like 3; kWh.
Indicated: 173; kWh
